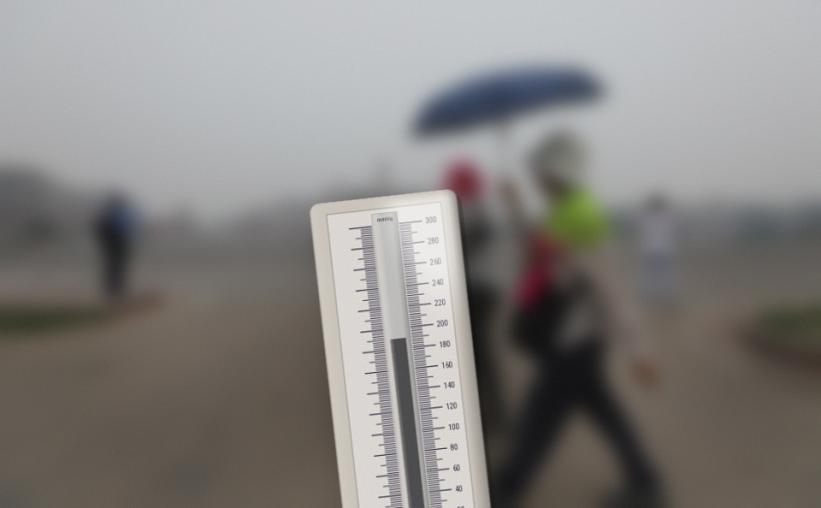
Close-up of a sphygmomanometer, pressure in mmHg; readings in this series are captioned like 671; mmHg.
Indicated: 190; mmHg
